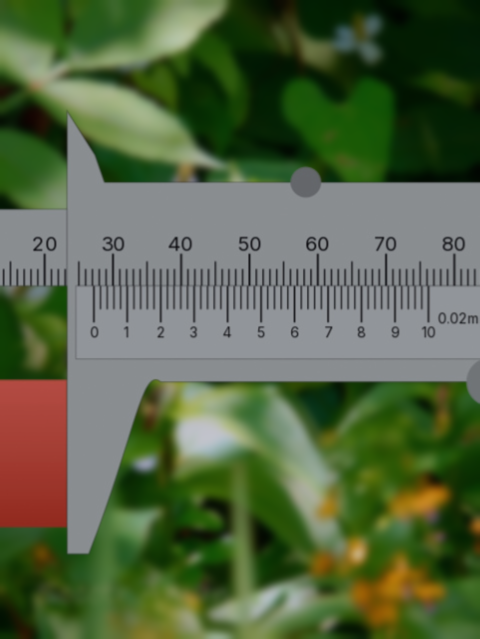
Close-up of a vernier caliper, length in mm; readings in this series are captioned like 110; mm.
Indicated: 27.2; mm
